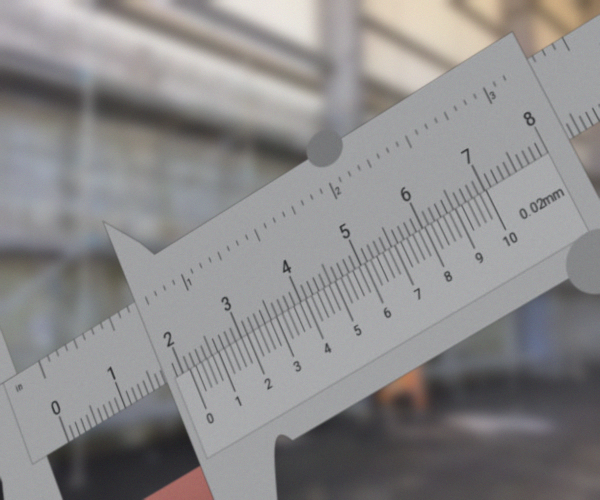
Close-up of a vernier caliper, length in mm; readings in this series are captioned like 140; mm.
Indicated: 21.2; mm
